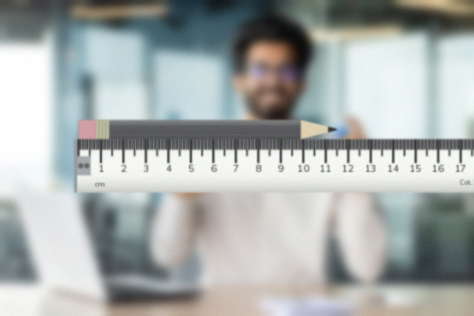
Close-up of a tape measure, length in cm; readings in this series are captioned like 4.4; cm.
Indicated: 11.5; cm
